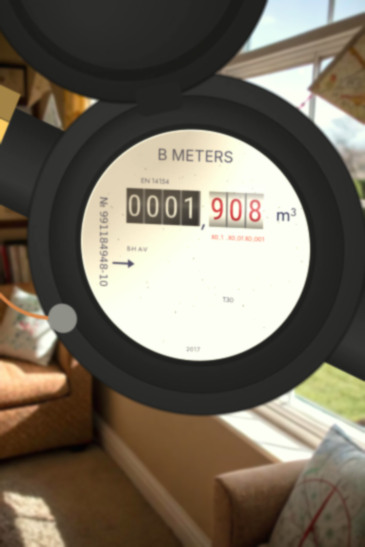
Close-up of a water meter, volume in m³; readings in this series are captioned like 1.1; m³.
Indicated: 1.908; m³
